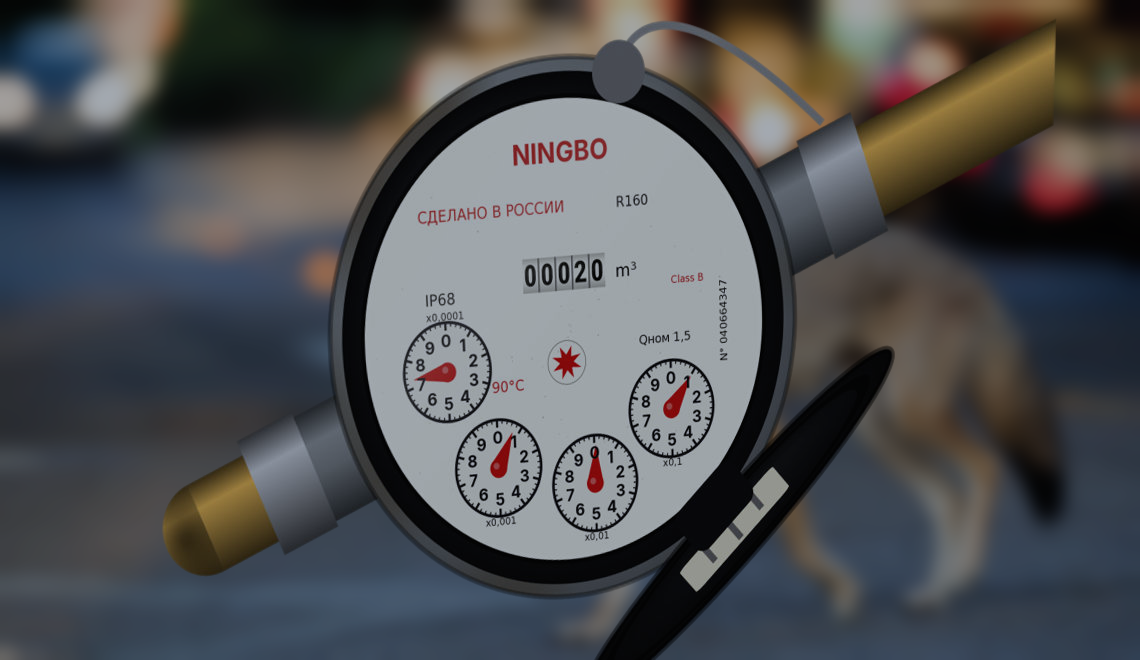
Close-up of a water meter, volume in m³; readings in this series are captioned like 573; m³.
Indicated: 20.1007; m³
